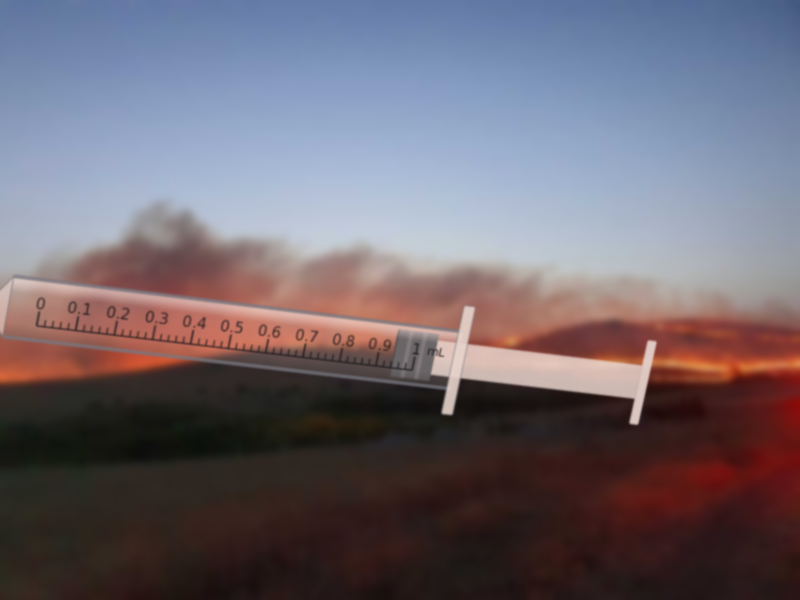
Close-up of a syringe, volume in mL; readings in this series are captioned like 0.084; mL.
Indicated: 0.94; mL
